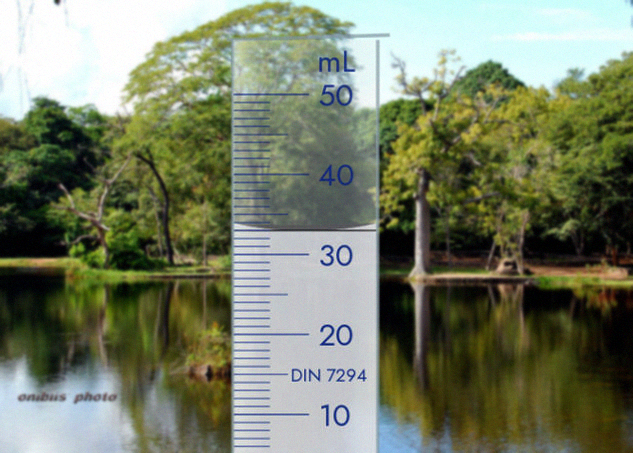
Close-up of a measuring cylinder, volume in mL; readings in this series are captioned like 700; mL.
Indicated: 33; mL
